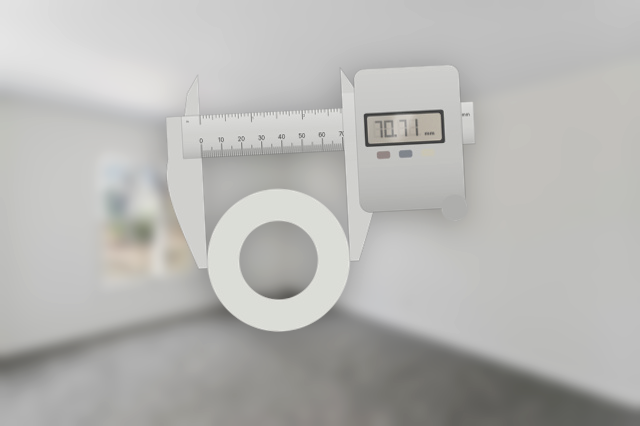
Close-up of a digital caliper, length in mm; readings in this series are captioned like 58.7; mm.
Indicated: 70.71; mm
